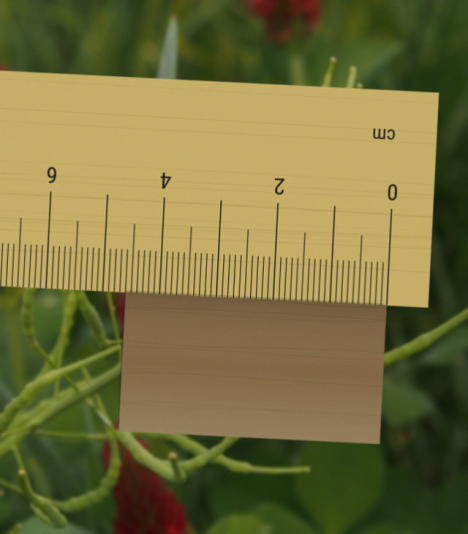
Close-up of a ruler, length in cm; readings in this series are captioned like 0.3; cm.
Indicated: 4.6; cm
